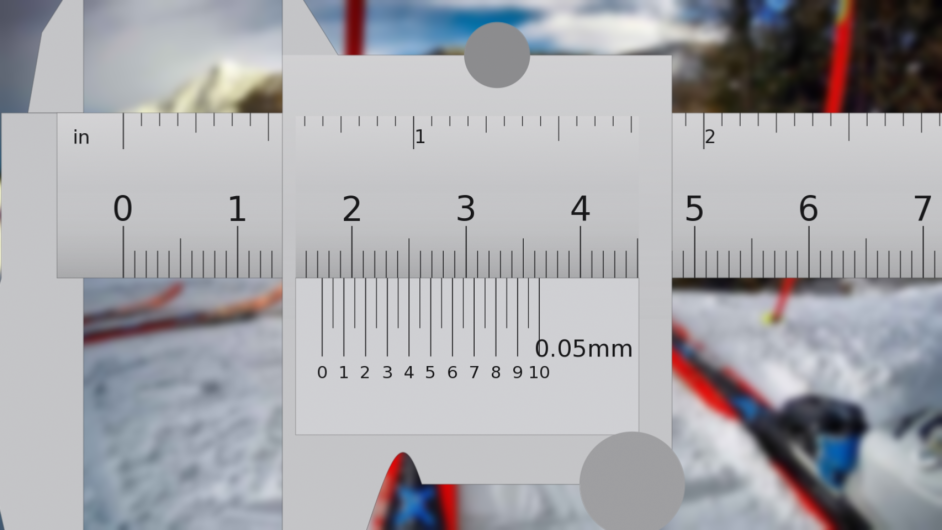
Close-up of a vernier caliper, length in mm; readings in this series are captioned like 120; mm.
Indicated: 17.4; mm
